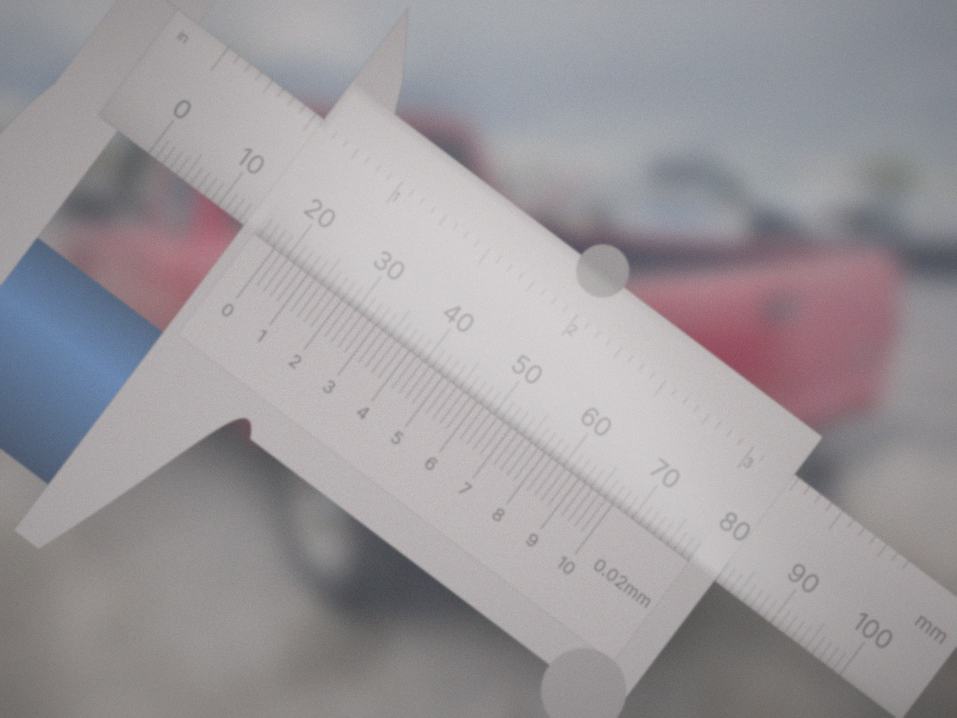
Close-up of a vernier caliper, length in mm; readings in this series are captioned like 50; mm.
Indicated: 18.2; mm
